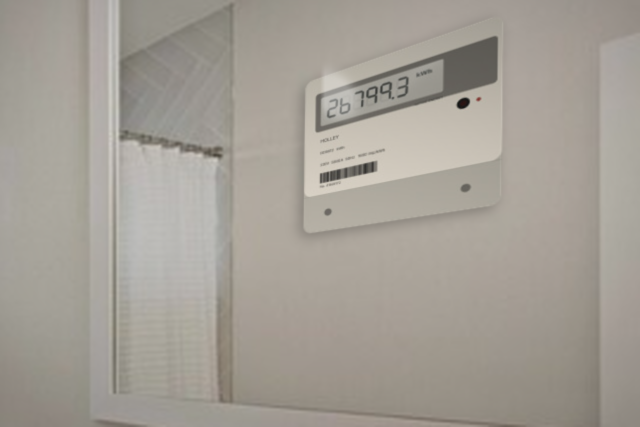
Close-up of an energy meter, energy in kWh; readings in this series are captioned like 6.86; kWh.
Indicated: 26799.3; kWh
